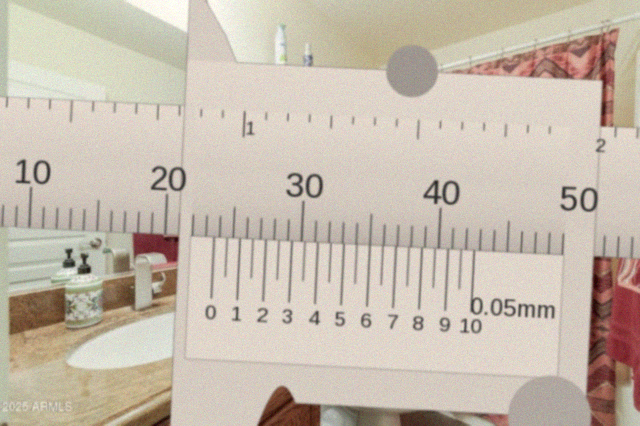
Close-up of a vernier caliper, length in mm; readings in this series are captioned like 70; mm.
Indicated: 23.6; mm
